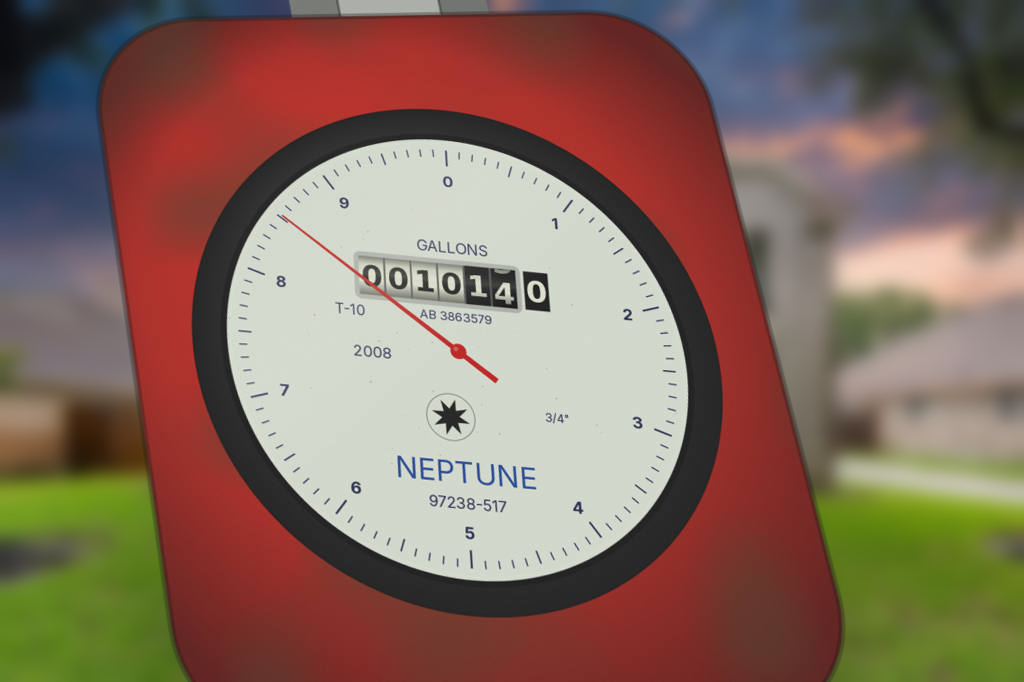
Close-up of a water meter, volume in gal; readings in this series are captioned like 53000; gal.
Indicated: 10138.5; gal
